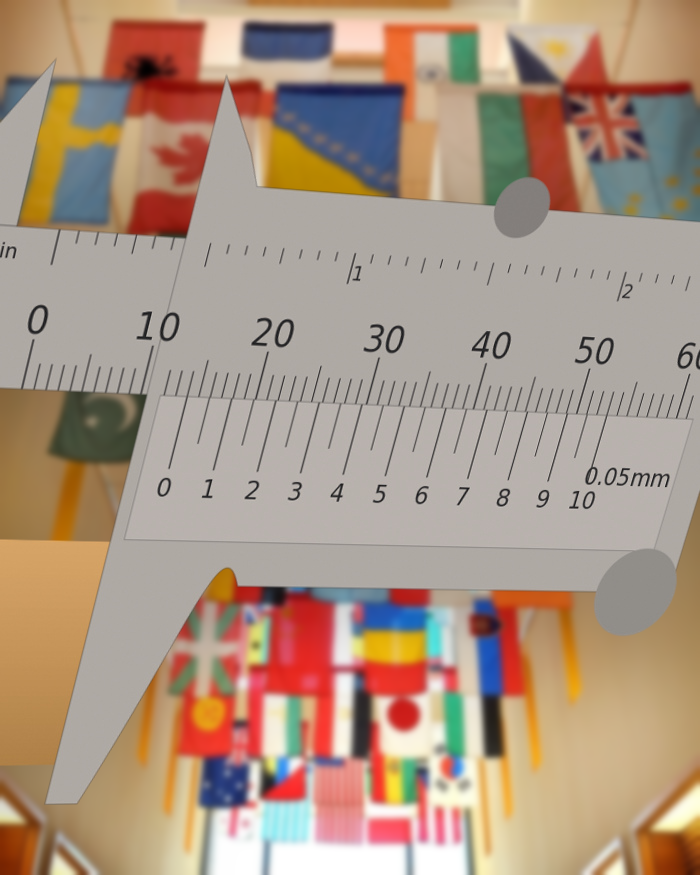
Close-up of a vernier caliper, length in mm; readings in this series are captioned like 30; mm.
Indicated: 14.0; mm
